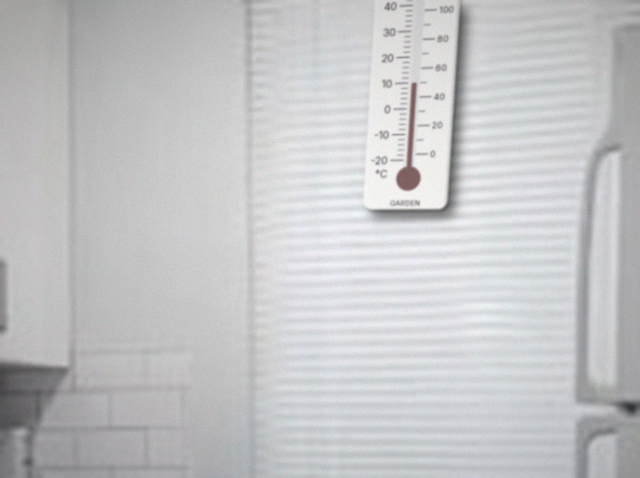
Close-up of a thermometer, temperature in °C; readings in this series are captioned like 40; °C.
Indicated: 10; °C
